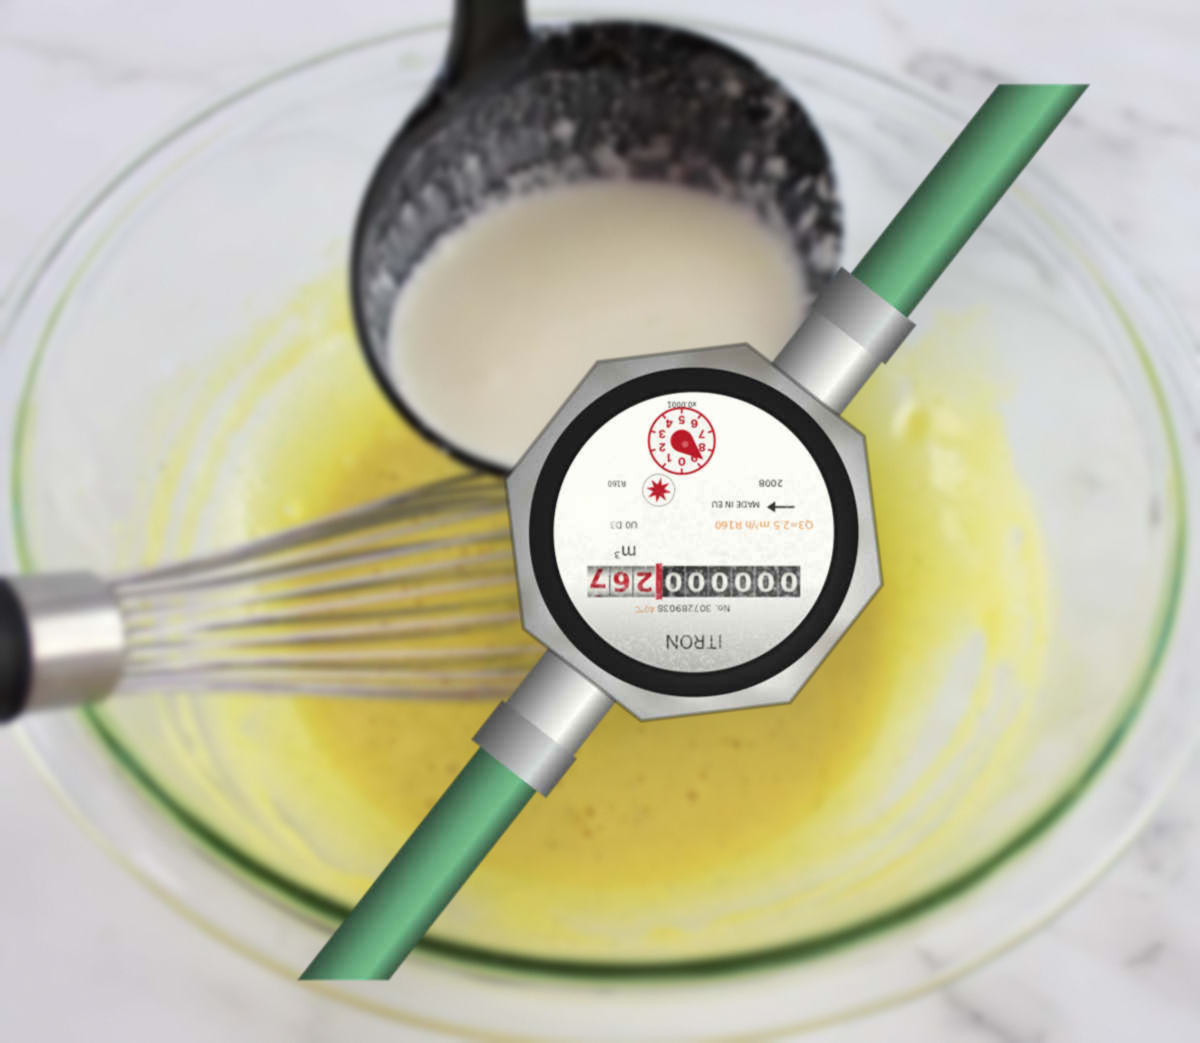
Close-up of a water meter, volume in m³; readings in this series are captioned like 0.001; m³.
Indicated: 0.2668; m³
